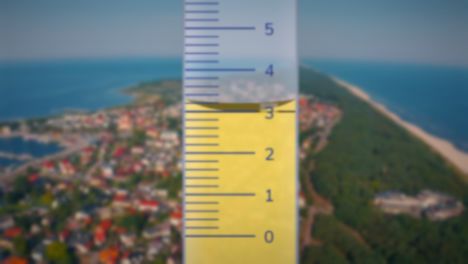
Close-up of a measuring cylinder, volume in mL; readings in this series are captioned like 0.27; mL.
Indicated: 3; mL
